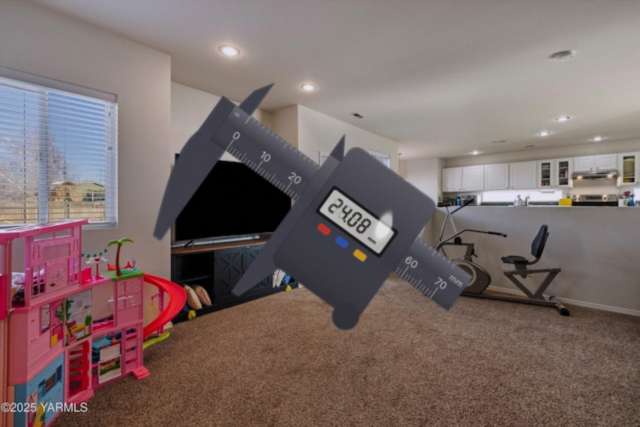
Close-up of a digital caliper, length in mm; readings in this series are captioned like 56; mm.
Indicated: 24.08; mm
